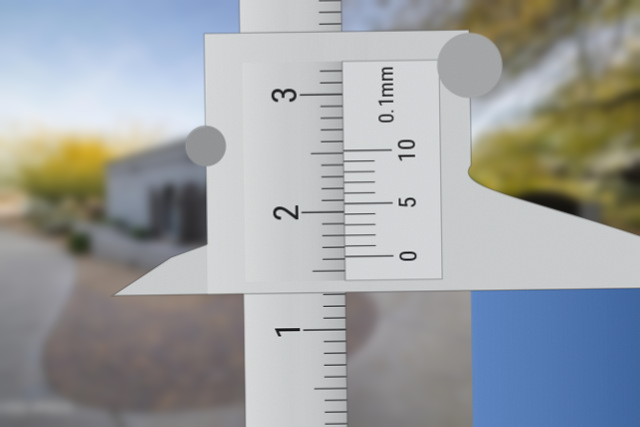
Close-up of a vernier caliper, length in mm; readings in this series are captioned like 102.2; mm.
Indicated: 16.2; mm
